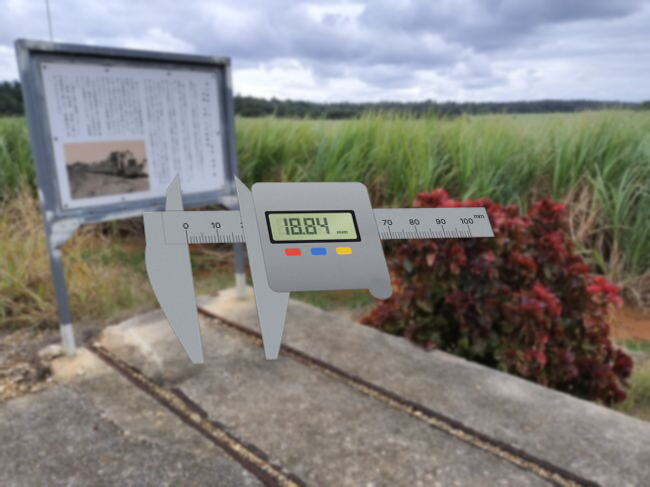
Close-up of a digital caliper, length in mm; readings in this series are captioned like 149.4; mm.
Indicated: 18.84; mm
